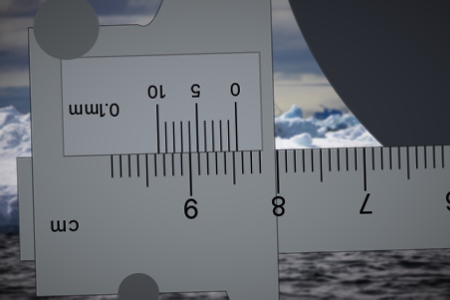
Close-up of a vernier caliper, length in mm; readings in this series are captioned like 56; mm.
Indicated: 84.6; mm
